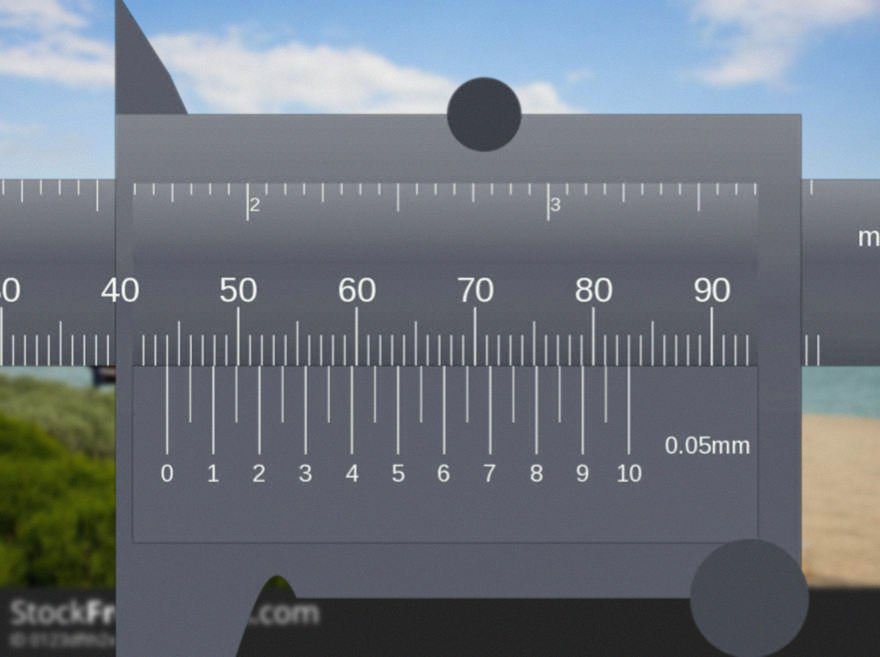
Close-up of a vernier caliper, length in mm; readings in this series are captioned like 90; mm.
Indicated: 44.0; mm
